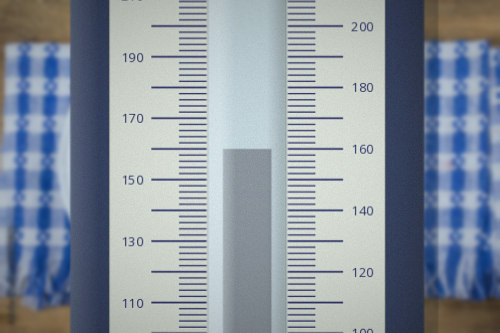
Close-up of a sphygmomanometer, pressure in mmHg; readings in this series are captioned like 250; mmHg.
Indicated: 160; mmHg
